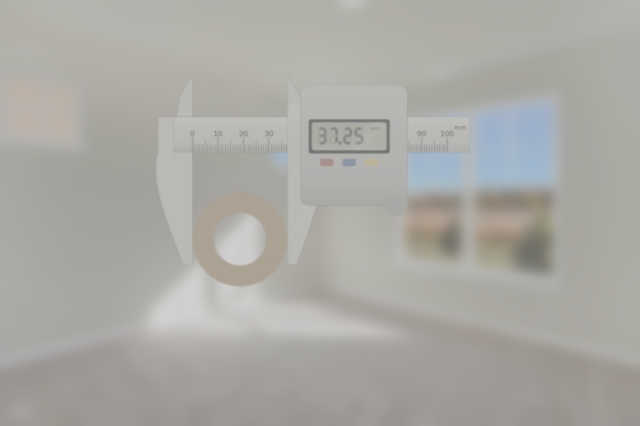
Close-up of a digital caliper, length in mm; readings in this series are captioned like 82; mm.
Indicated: 37.25; mm
